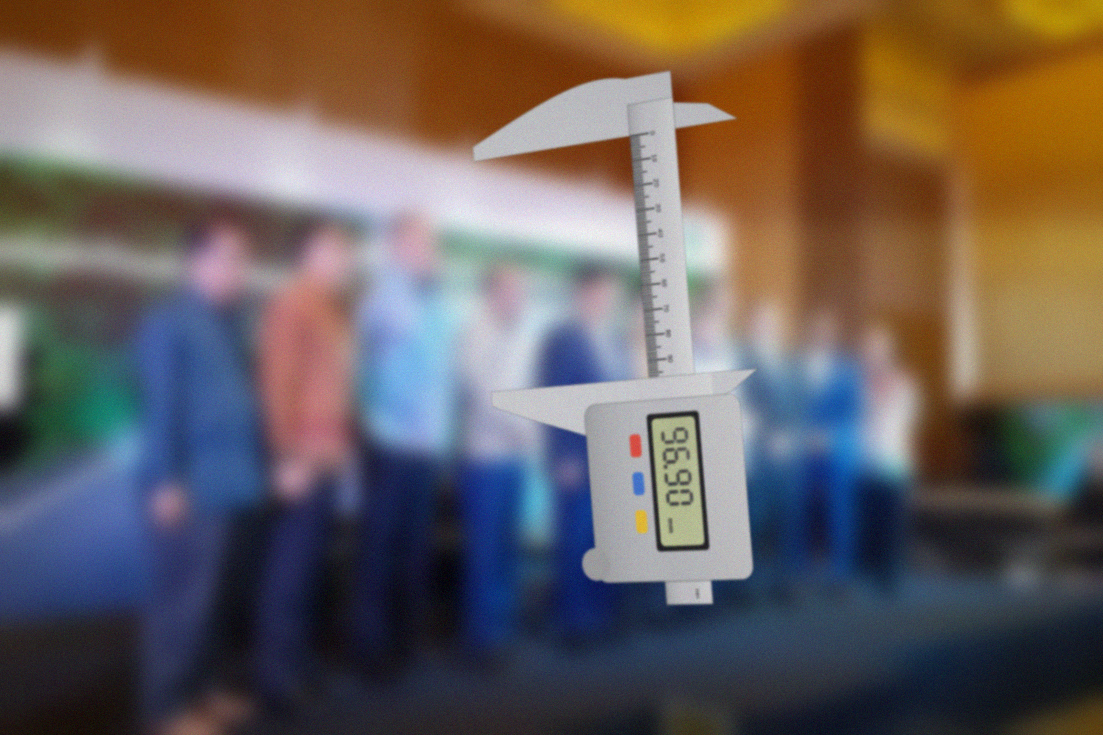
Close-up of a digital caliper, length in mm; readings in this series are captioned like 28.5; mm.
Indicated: 96.90; mm
